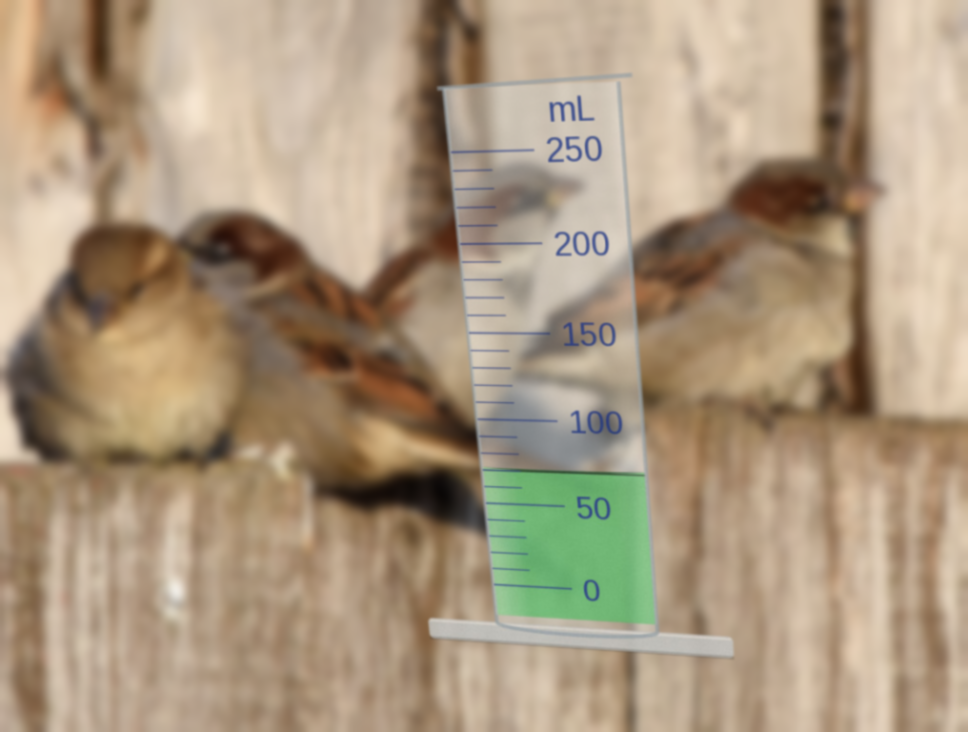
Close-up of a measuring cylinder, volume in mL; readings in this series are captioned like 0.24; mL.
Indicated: 70; mL
